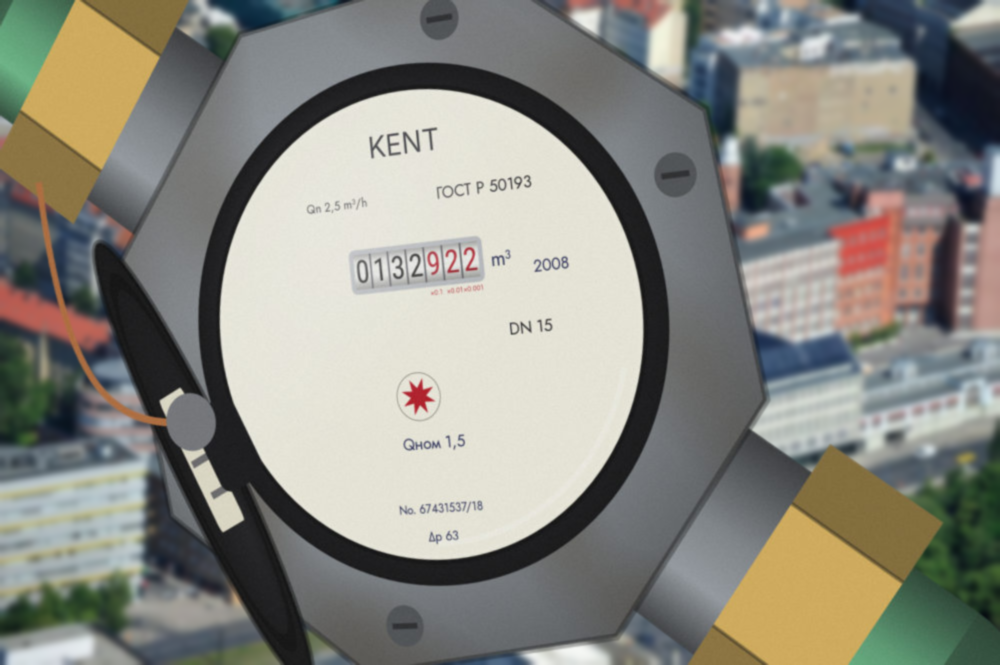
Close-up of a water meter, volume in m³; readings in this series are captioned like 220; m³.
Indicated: 132.922; m³
